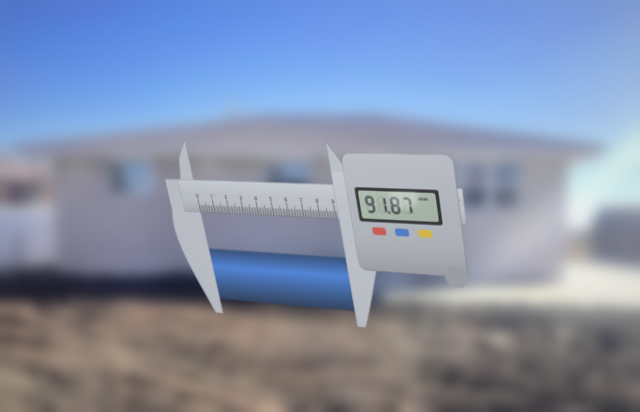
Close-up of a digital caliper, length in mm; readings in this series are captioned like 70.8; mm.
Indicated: 91.87; mm
